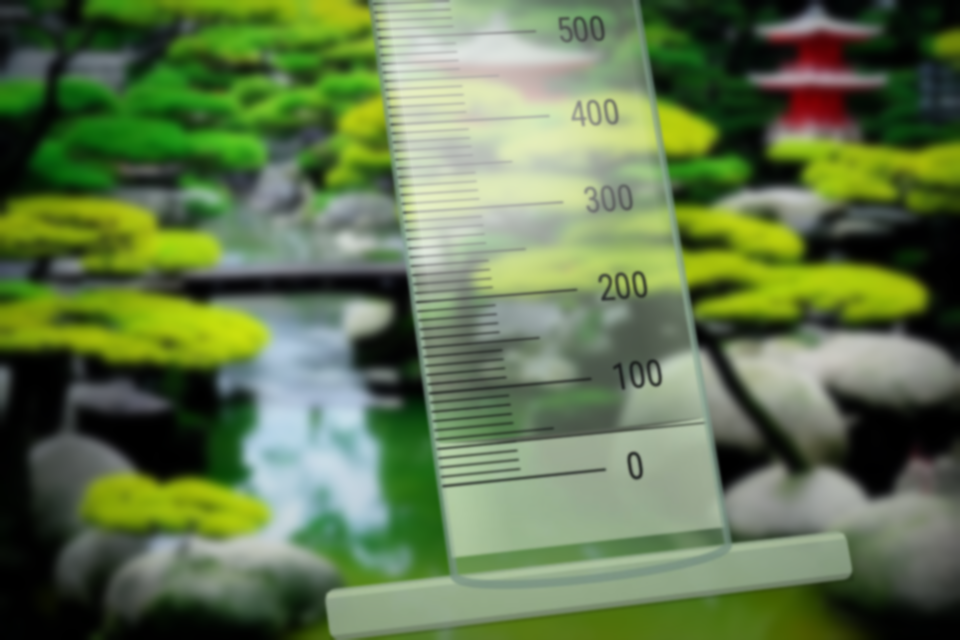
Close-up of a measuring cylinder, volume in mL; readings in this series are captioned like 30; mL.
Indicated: 40; mL
